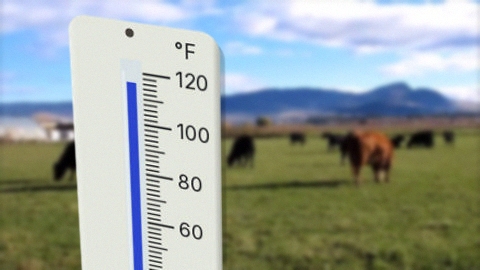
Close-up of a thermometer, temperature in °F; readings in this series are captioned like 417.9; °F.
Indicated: 116; °F
